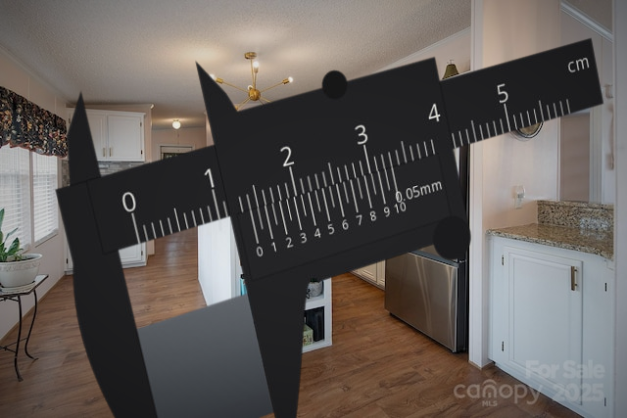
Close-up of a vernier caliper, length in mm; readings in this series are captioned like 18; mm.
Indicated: 14.0; mm
